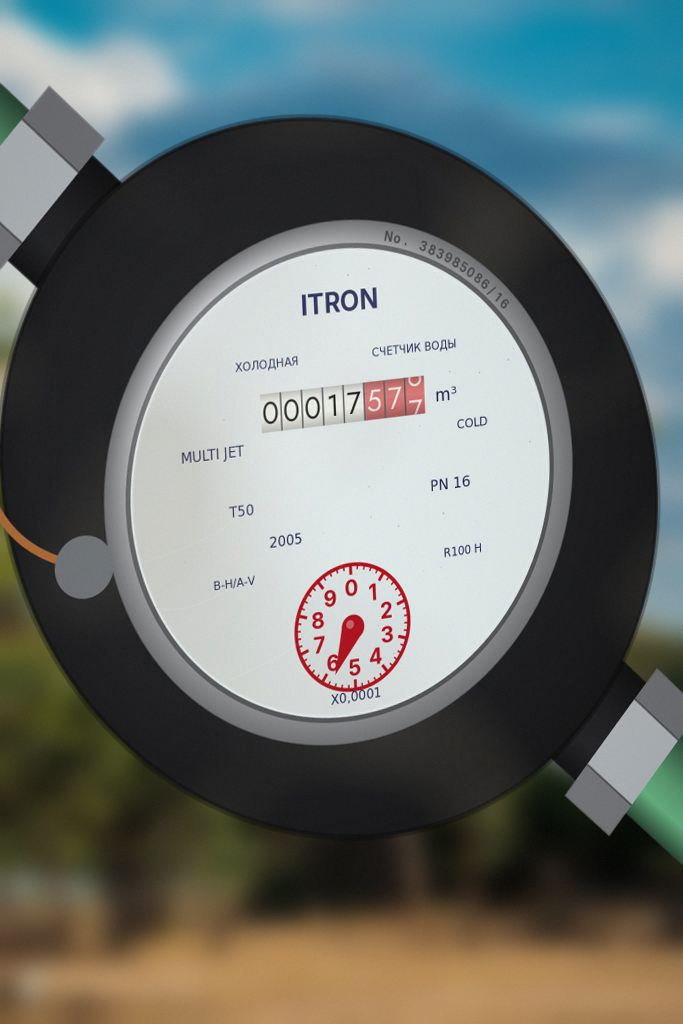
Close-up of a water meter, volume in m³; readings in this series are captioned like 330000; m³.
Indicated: 17.5765; m³
